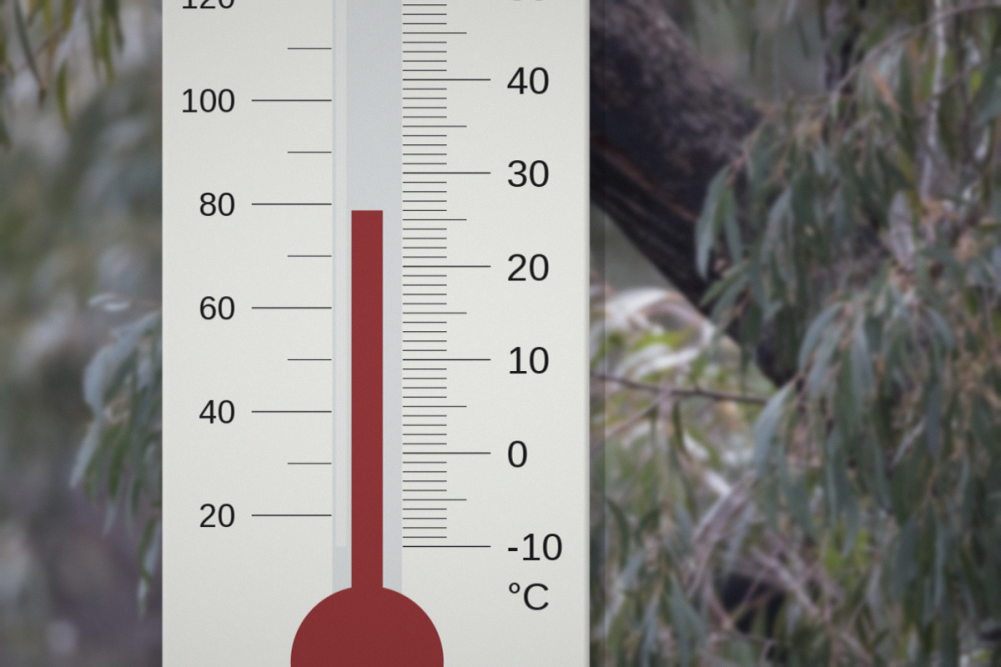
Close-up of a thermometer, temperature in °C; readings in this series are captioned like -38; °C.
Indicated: 26; °C
